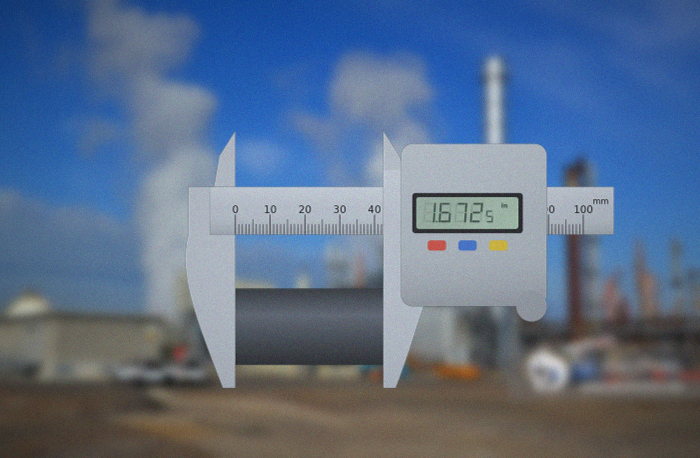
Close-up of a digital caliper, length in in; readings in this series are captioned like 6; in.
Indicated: 1.6725; in
